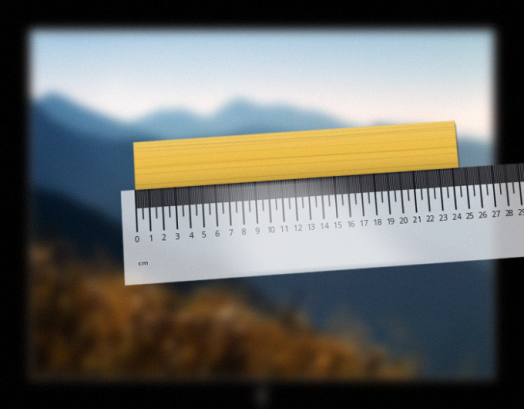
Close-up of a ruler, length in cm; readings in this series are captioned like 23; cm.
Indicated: 24.5; cm
